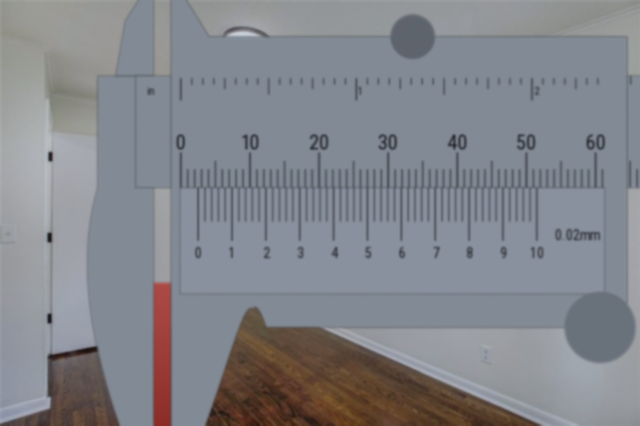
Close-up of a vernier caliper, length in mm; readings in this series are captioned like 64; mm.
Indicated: 2.5; mm
